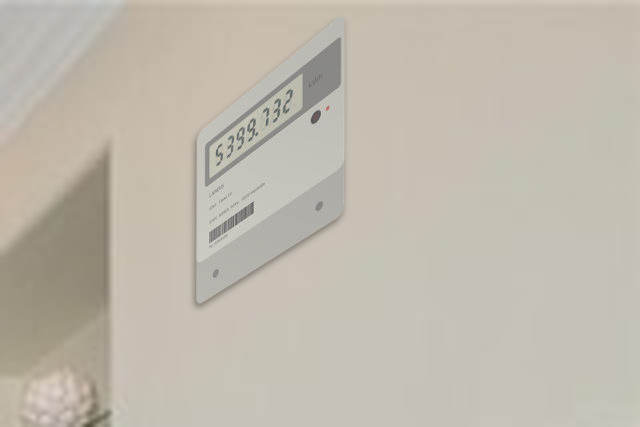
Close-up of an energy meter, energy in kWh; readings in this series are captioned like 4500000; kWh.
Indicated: 5399.732; kWh
